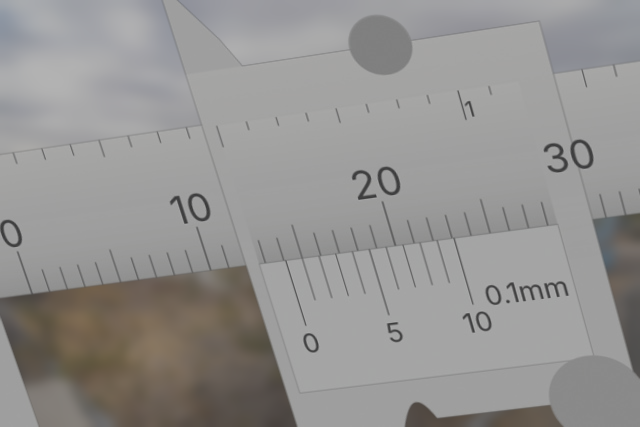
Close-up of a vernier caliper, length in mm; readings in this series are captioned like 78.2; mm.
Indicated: 14.1; mm
